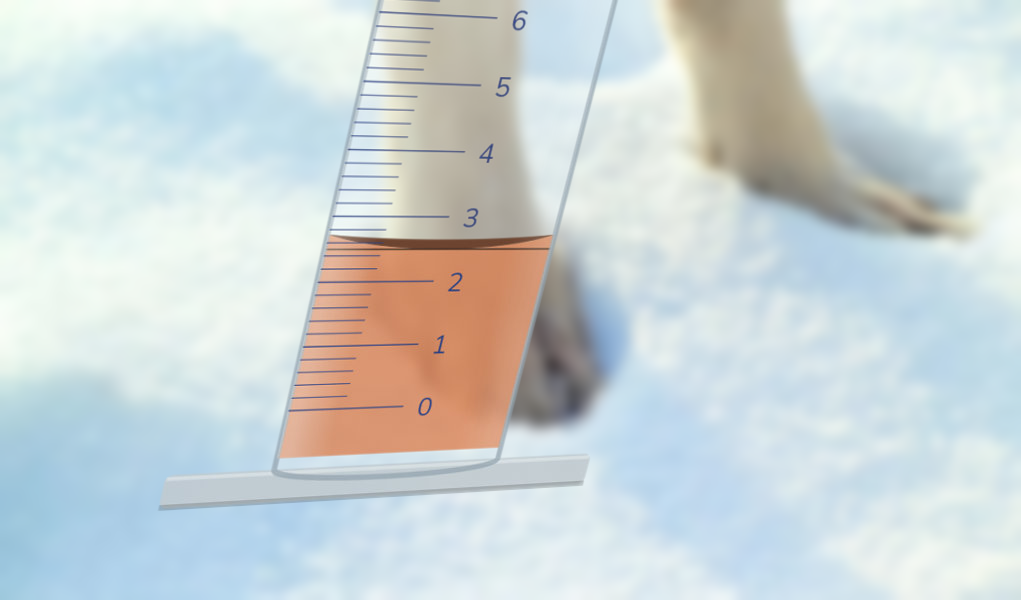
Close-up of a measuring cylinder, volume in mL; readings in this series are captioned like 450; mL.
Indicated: 2.5; mL
